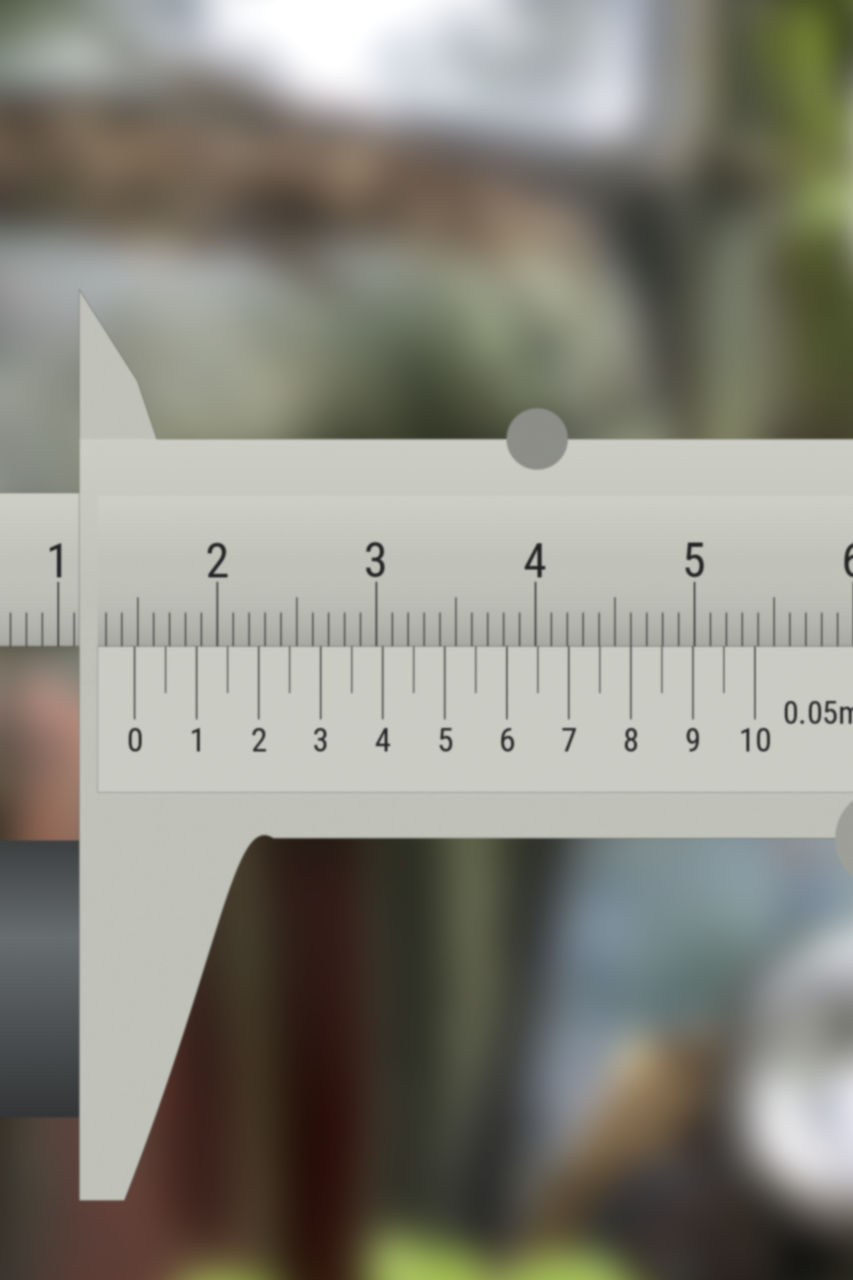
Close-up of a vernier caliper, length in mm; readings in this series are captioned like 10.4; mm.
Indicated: 14.8; mm
